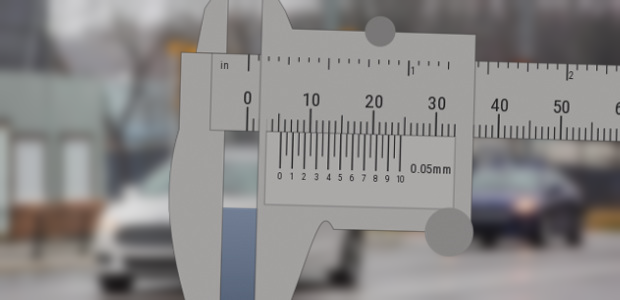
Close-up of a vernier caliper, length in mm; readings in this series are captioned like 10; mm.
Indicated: 5.4; mm
